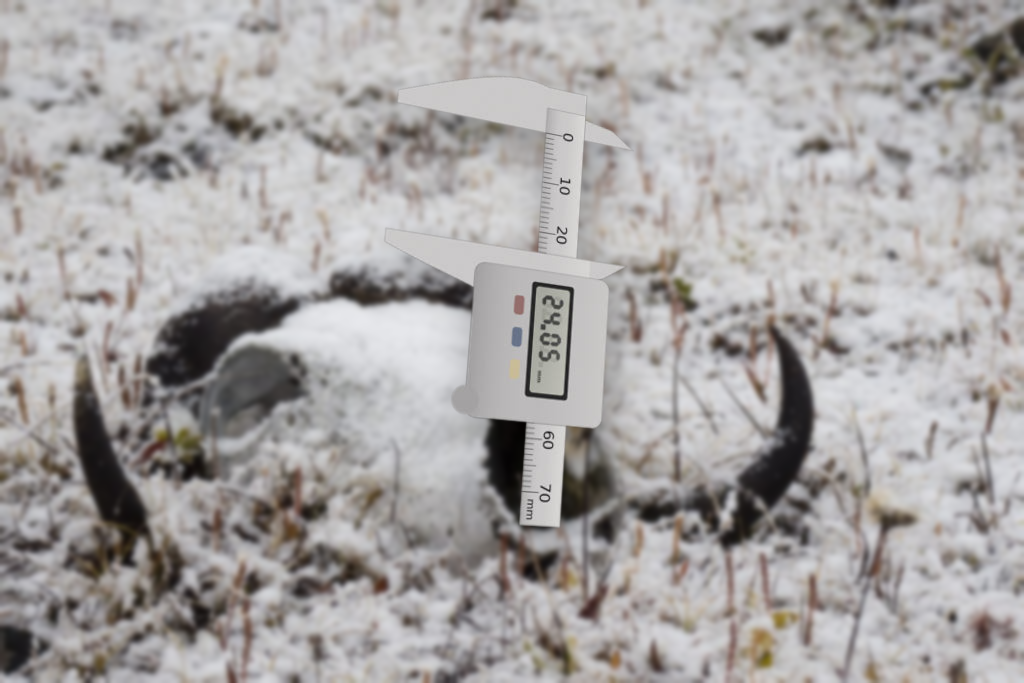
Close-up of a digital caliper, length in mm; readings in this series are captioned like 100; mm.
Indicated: 24.05; mm
